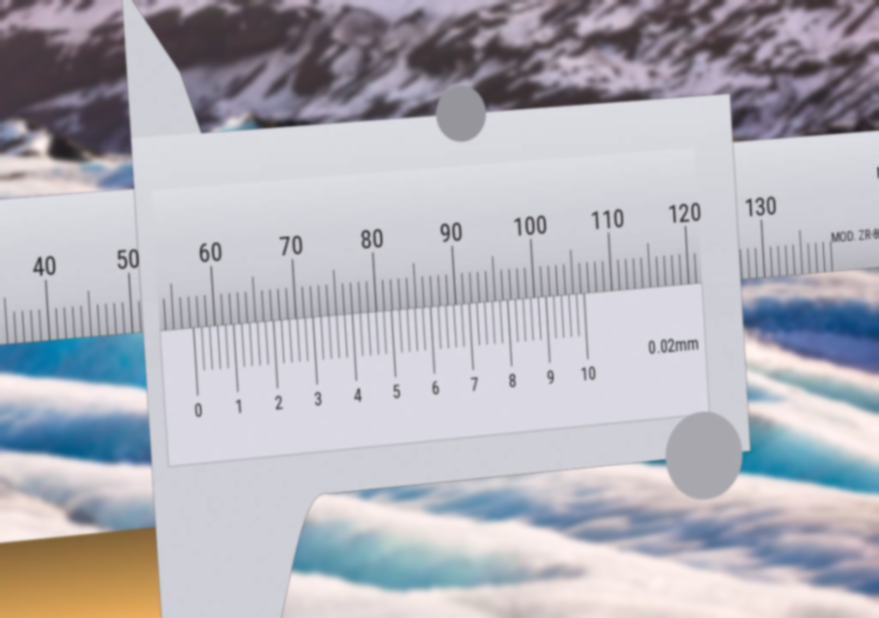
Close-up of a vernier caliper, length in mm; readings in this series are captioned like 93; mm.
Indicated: 57.4; mm
